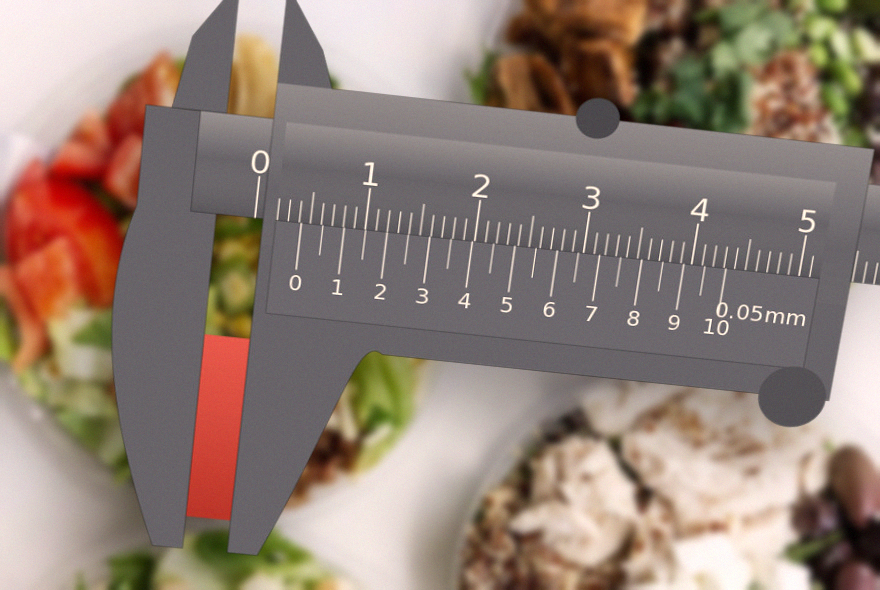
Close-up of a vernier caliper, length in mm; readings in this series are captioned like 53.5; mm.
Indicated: 4.2; mm
